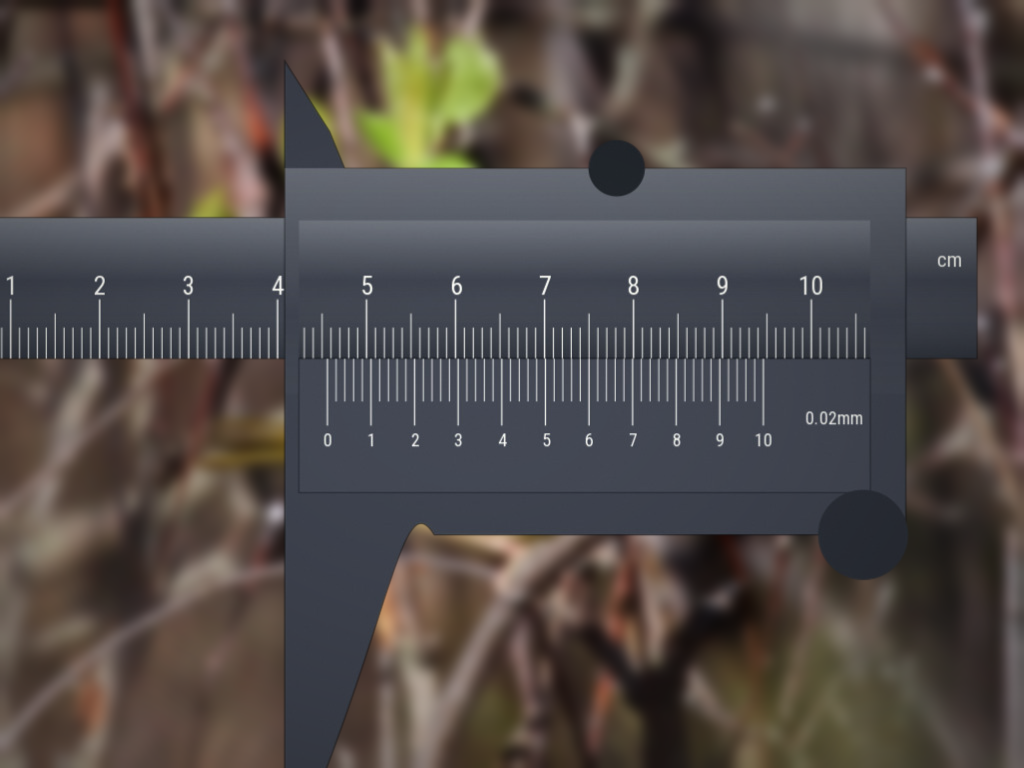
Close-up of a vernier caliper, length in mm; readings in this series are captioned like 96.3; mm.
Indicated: 45.6; mm
